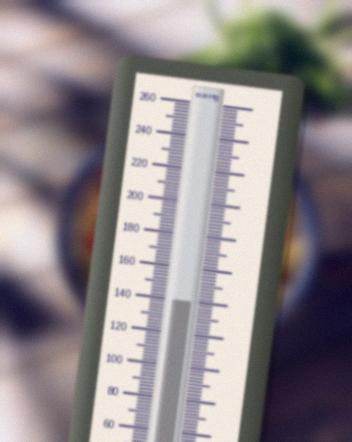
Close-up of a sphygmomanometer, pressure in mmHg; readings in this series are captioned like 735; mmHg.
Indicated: 140; mmHg
